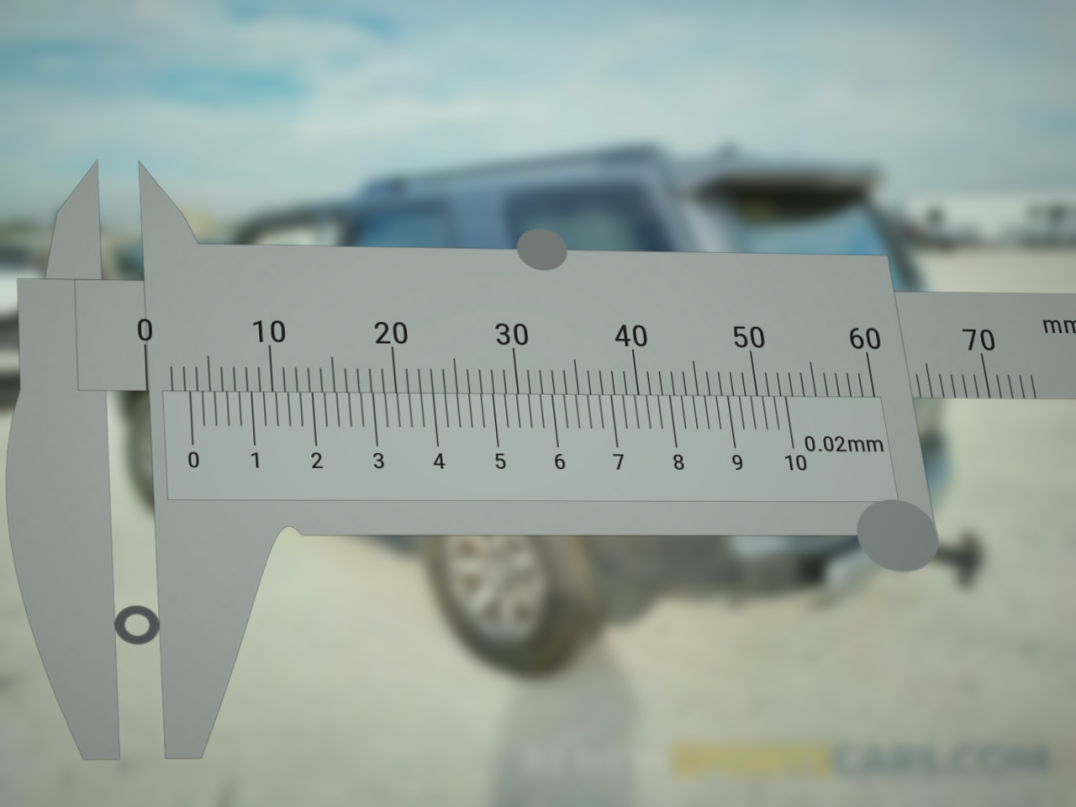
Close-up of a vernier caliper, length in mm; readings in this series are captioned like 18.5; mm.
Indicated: 3.4; mm
